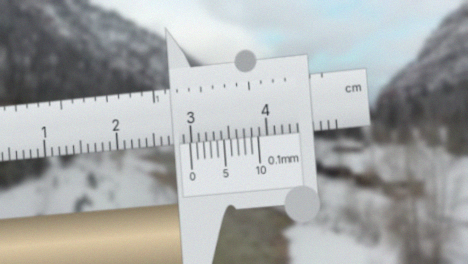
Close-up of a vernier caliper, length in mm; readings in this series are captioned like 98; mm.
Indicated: 29.8; mm
